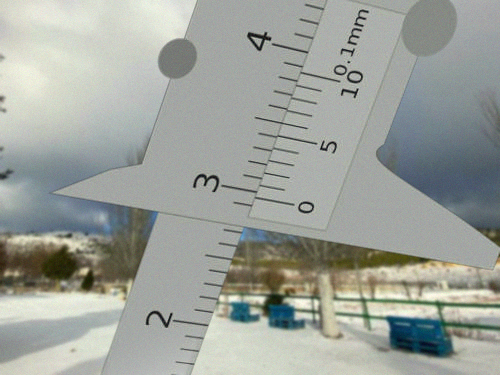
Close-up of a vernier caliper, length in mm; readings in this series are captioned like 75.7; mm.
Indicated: 29.6; mm
